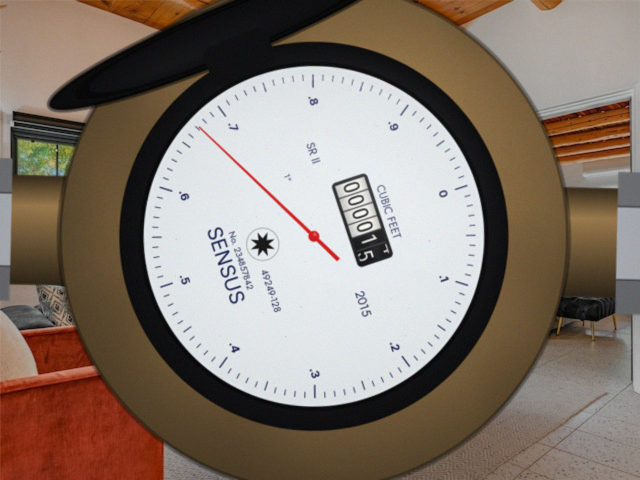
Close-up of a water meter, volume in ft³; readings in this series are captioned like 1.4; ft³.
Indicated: 14.67; ft³
